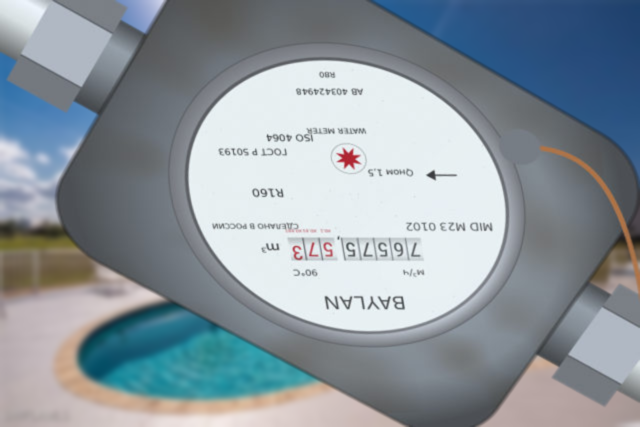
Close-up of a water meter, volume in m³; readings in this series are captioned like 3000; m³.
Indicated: 76575.573; m³
